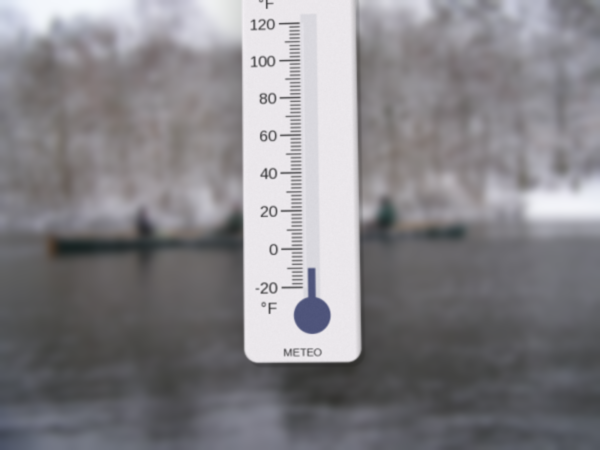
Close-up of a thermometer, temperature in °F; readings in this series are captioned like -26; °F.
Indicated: -10; °F
